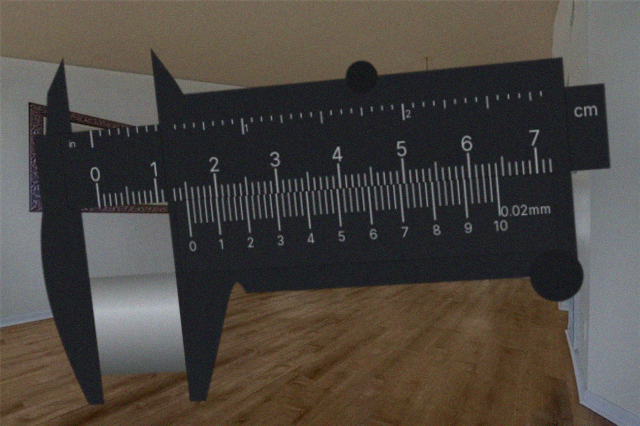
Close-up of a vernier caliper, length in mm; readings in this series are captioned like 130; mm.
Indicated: 15.0; mm
